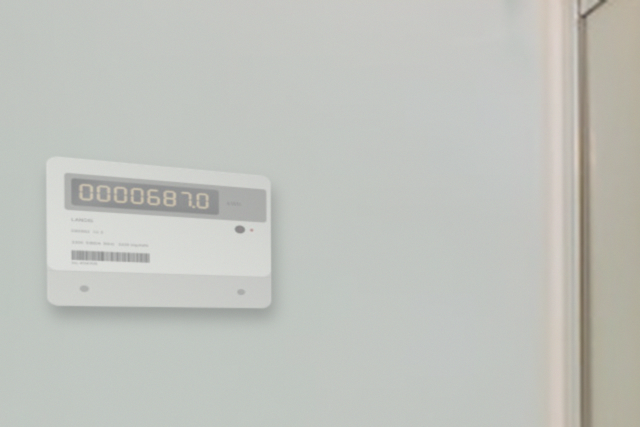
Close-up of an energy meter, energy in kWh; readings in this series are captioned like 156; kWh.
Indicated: 687.0; kWh
